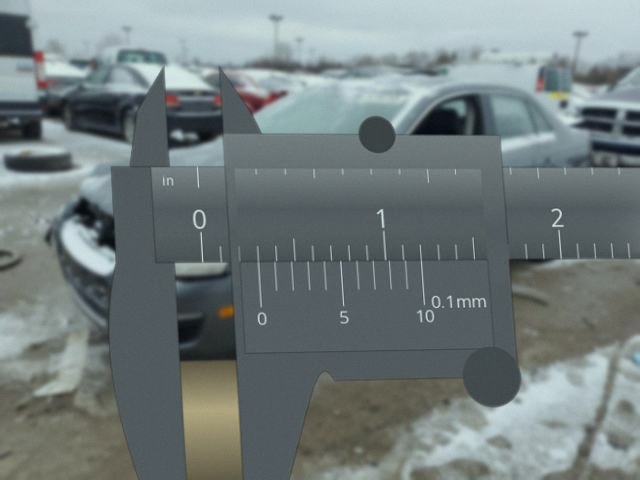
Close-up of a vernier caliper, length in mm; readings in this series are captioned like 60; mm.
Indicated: 3.0; mm
